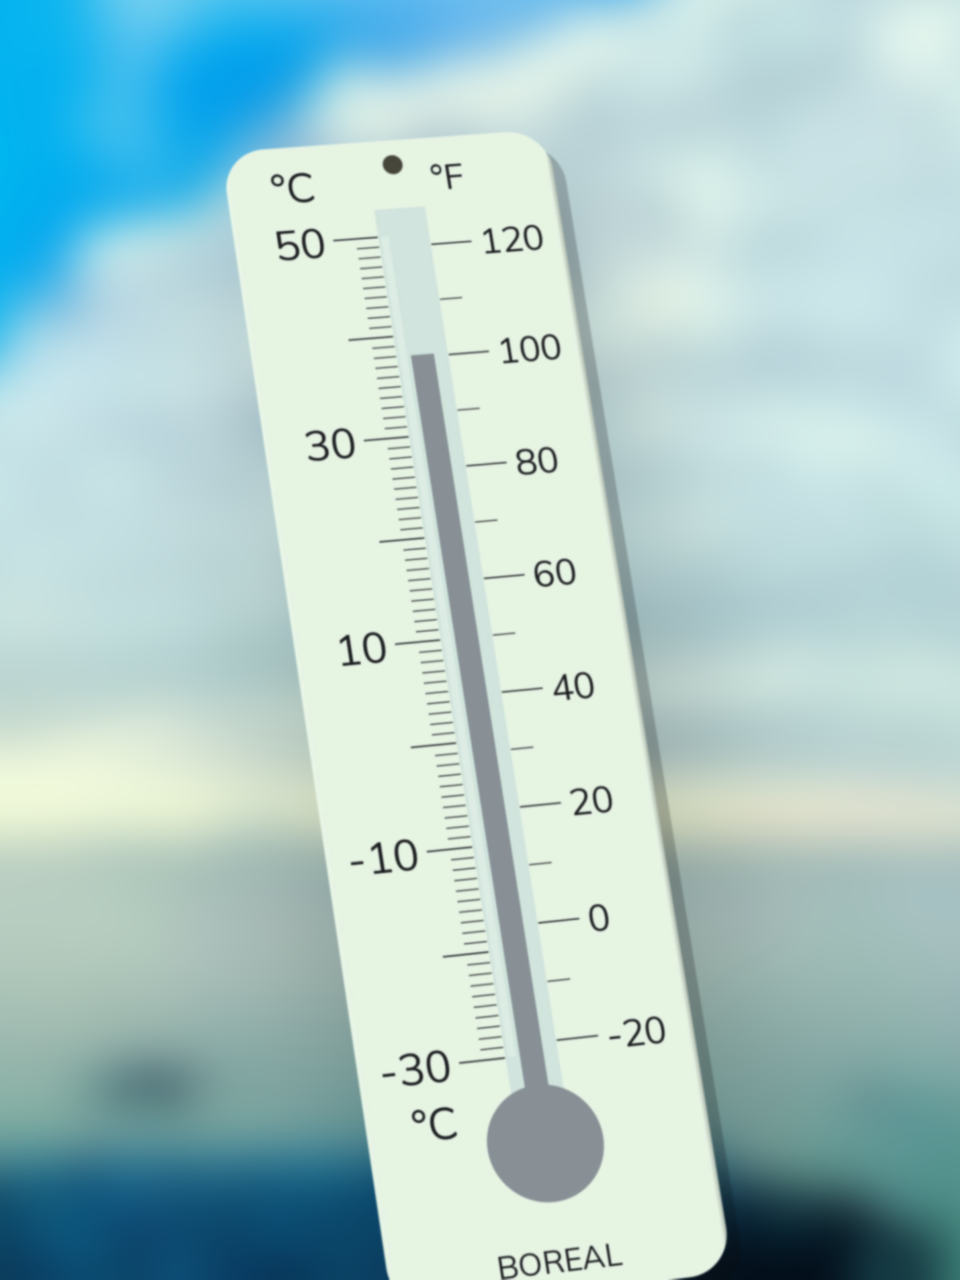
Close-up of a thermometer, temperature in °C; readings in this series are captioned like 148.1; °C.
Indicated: 38; °C
